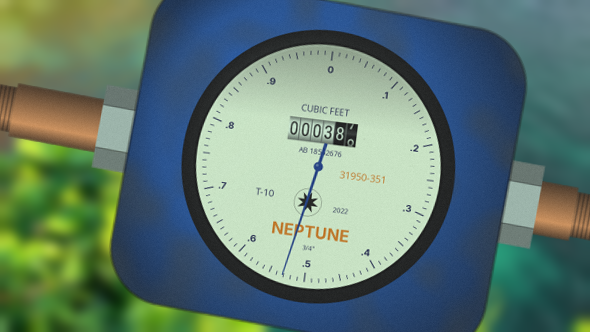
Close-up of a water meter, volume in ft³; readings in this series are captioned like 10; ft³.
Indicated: 387.53; ft³
